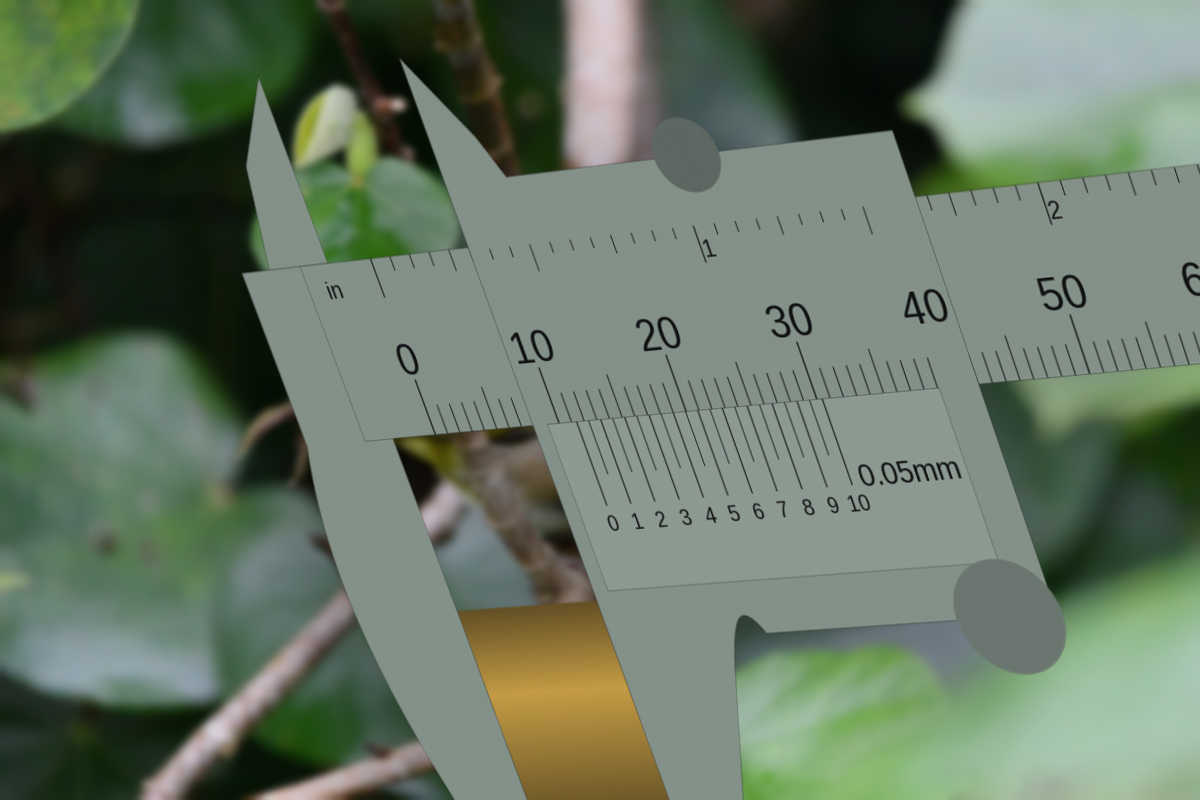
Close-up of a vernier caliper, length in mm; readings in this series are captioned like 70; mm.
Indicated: 11.4; mm
